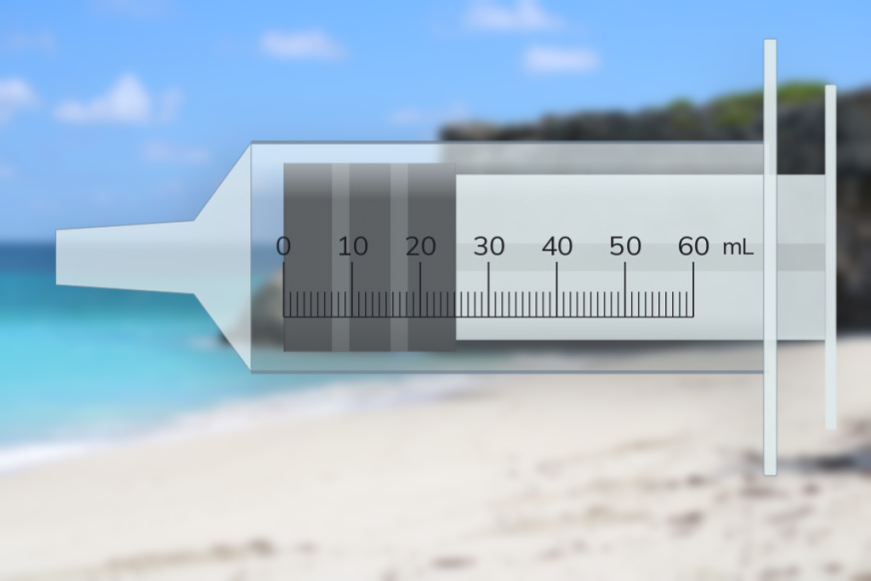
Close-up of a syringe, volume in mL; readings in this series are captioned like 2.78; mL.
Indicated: 0; mL
